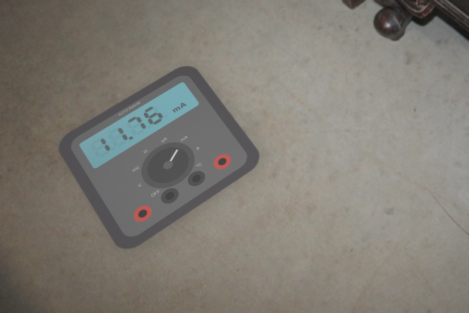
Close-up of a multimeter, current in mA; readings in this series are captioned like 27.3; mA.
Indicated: 11.76; mA
